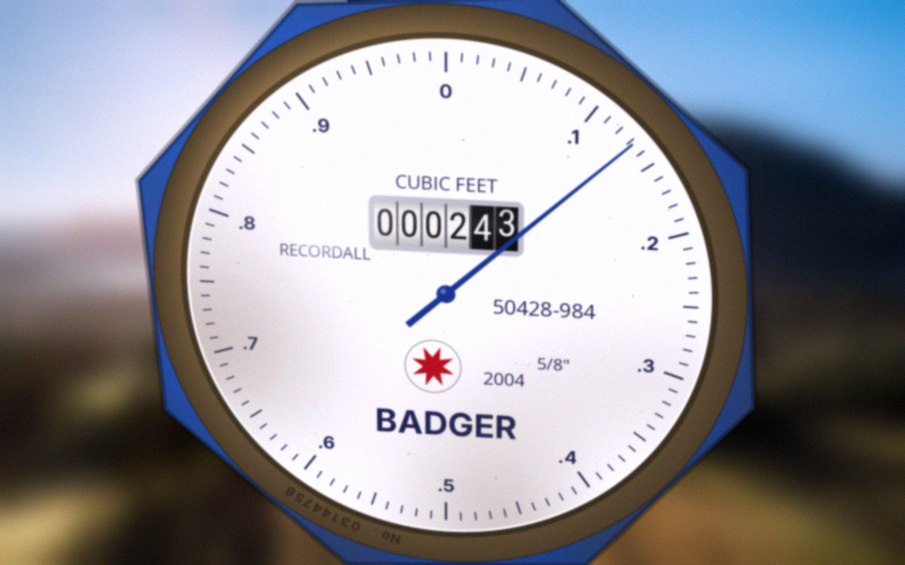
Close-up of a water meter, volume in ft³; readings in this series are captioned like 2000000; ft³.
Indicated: 243.13; ft³
